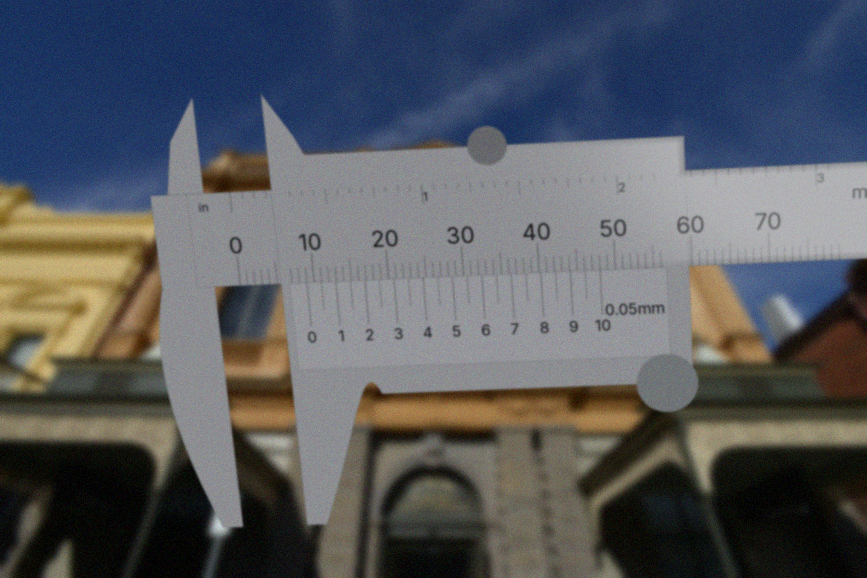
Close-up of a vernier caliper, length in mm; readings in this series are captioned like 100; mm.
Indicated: 9.0; mm
